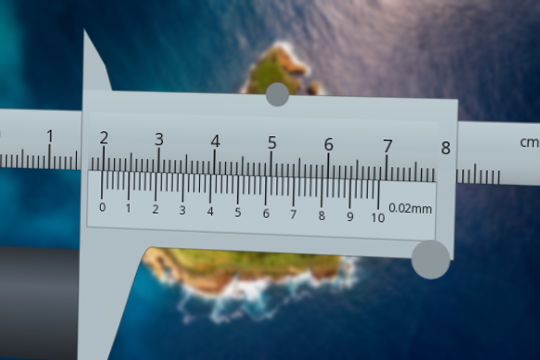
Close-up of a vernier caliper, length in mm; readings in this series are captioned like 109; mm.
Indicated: 19.8; mm
